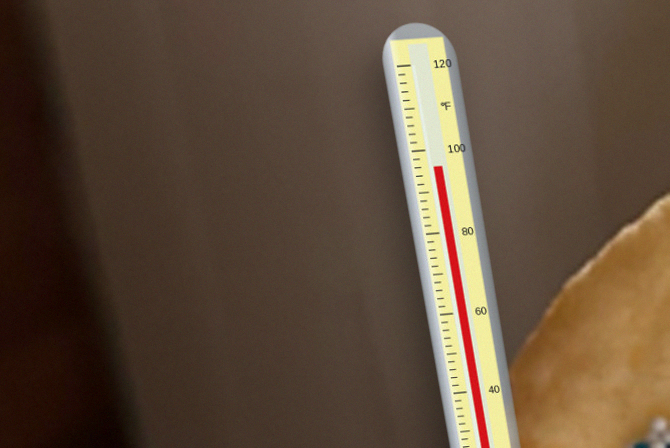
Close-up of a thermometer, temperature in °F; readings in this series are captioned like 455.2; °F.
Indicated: 96; °F
